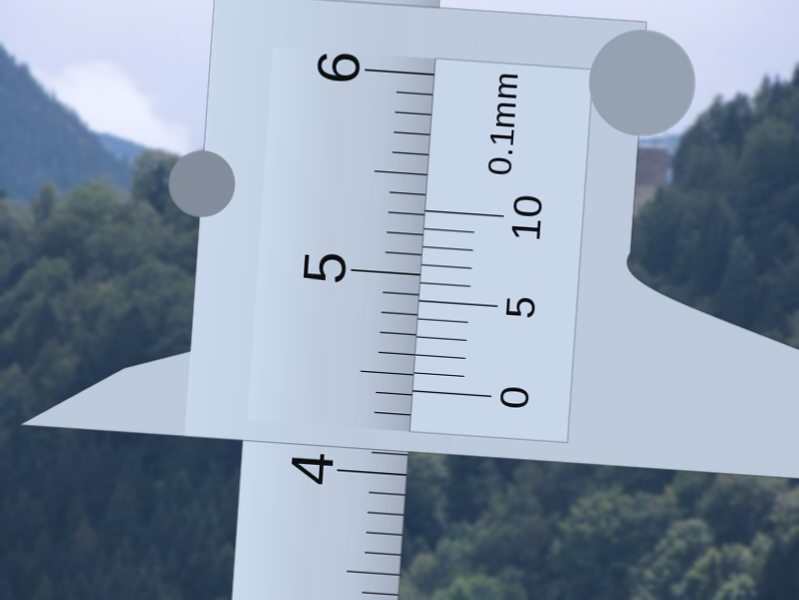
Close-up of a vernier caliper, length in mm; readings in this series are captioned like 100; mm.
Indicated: 44.2; mm
